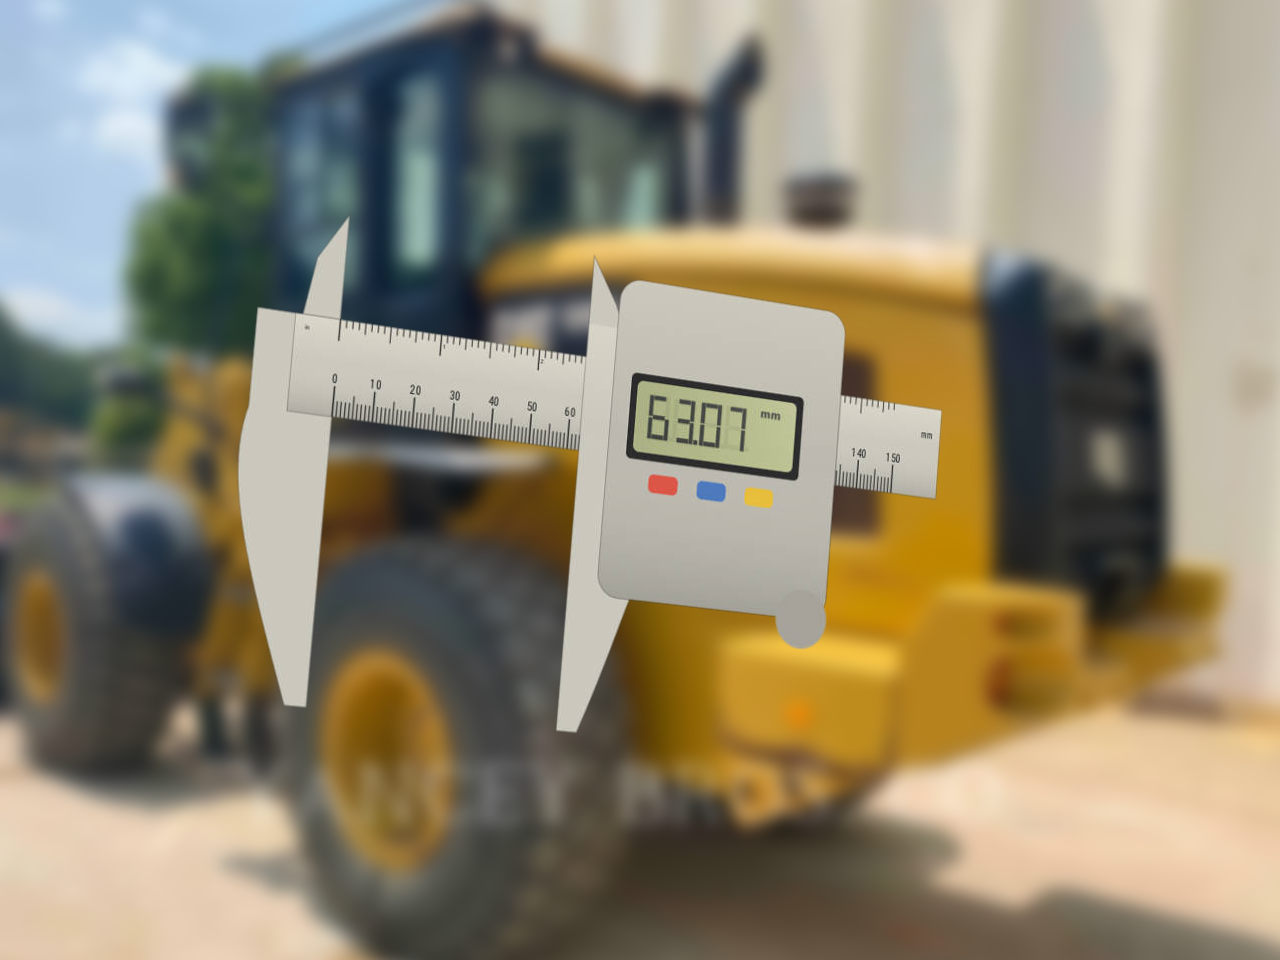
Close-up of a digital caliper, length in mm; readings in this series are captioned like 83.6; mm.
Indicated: 63.07; mm
